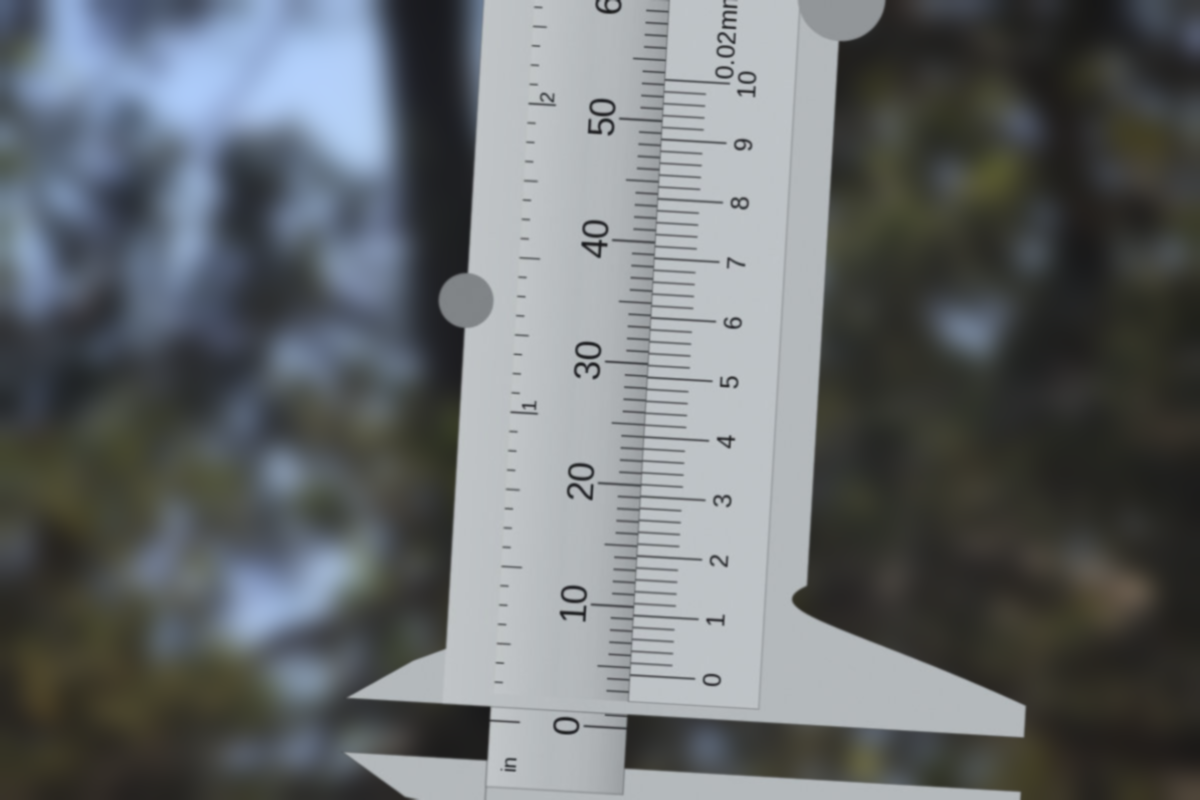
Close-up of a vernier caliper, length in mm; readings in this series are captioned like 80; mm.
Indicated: 4.4; mm
